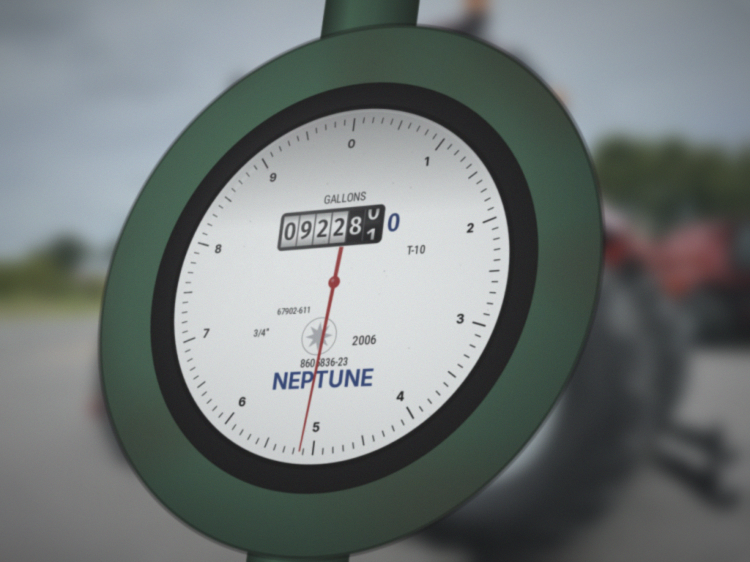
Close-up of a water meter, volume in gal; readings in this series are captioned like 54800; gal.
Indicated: 922805.1; gal
